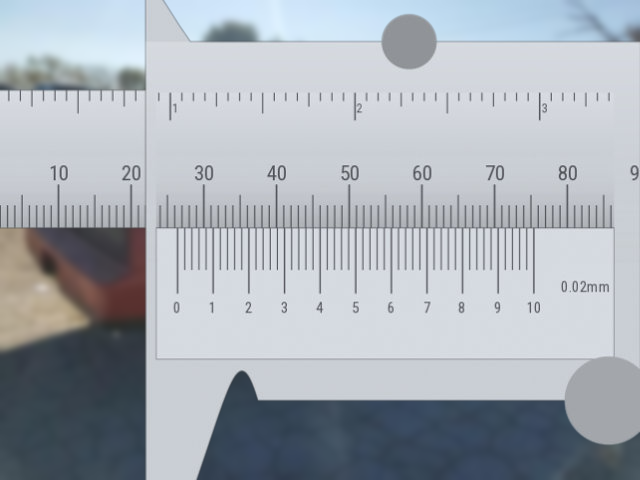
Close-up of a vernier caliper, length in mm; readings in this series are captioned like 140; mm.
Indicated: 26.4; mm
